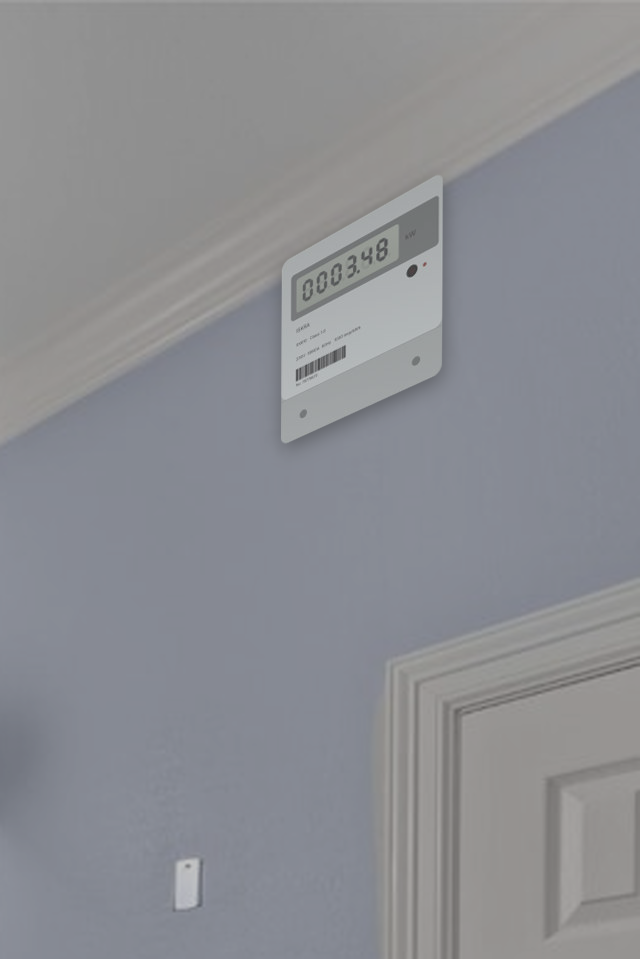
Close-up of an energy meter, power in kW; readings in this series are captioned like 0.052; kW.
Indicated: 3.48; kW
